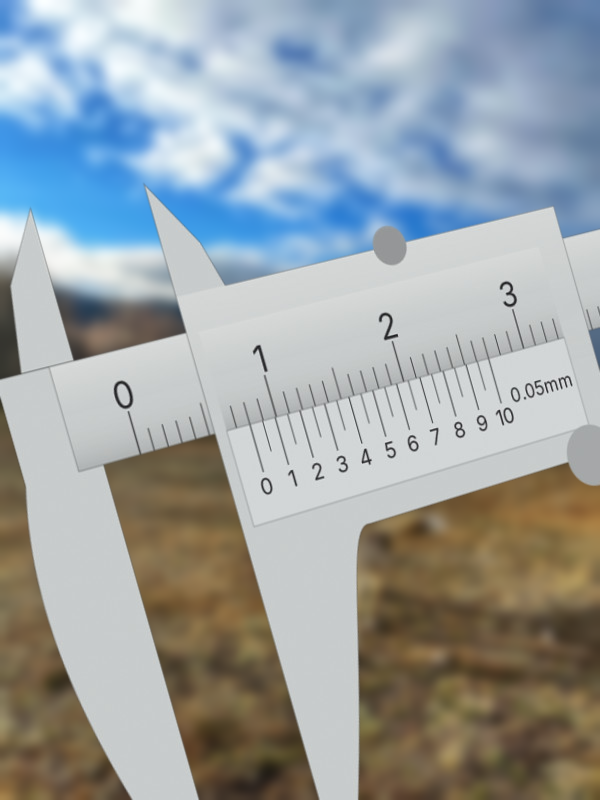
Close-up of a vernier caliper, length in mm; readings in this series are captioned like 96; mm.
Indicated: 8.0; mm
